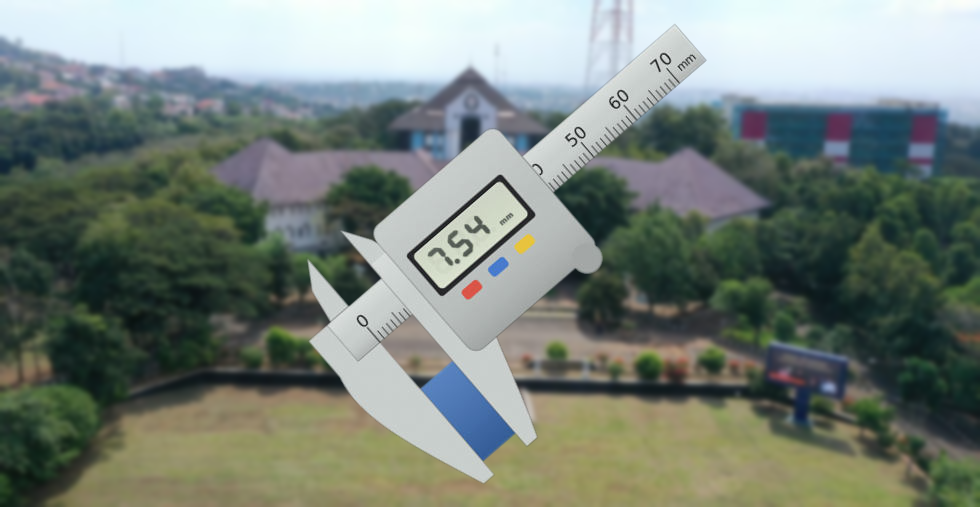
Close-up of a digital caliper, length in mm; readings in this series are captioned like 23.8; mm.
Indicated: 7.54; mm
